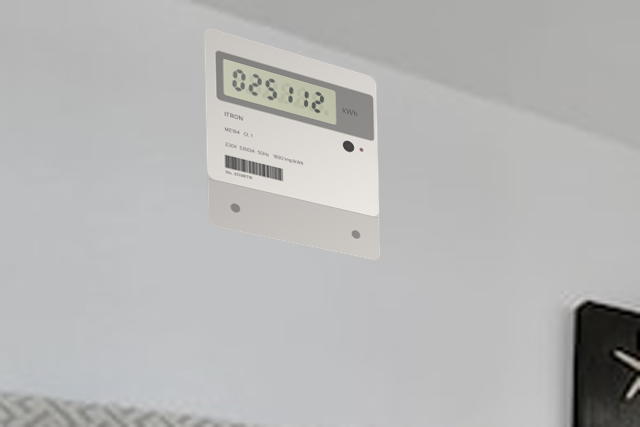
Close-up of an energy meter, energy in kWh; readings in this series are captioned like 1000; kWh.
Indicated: 25112; kWh
